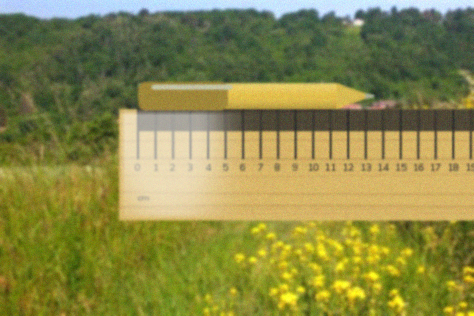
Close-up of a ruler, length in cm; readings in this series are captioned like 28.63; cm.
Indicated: 13.5; cm
